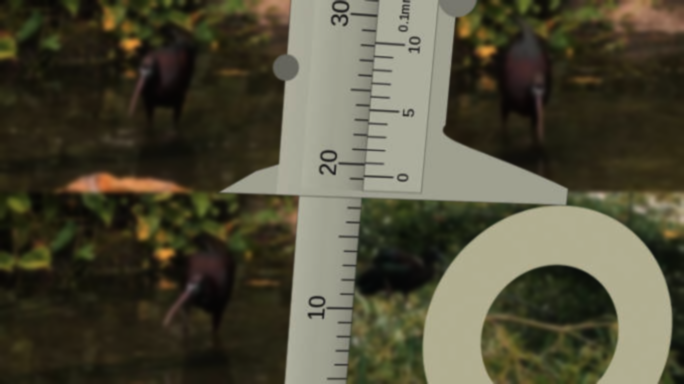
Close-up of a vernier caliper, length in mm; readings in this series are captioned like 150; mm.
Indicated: 19.2; mm
